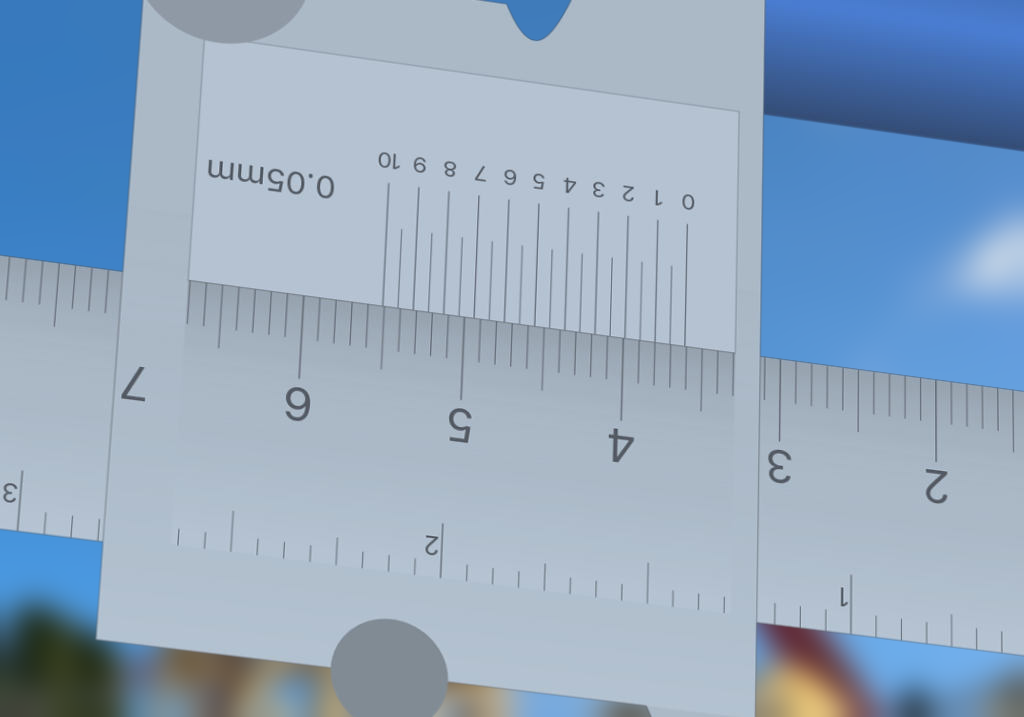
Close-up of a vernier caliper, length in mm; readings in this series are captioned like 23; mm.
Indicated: 36.1; mm
